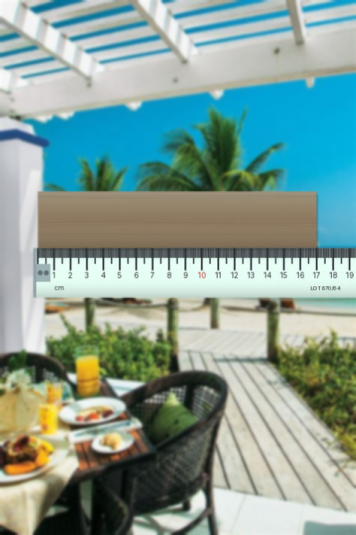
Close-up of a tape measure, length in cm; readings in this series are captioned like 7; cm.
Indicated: 17; cm
